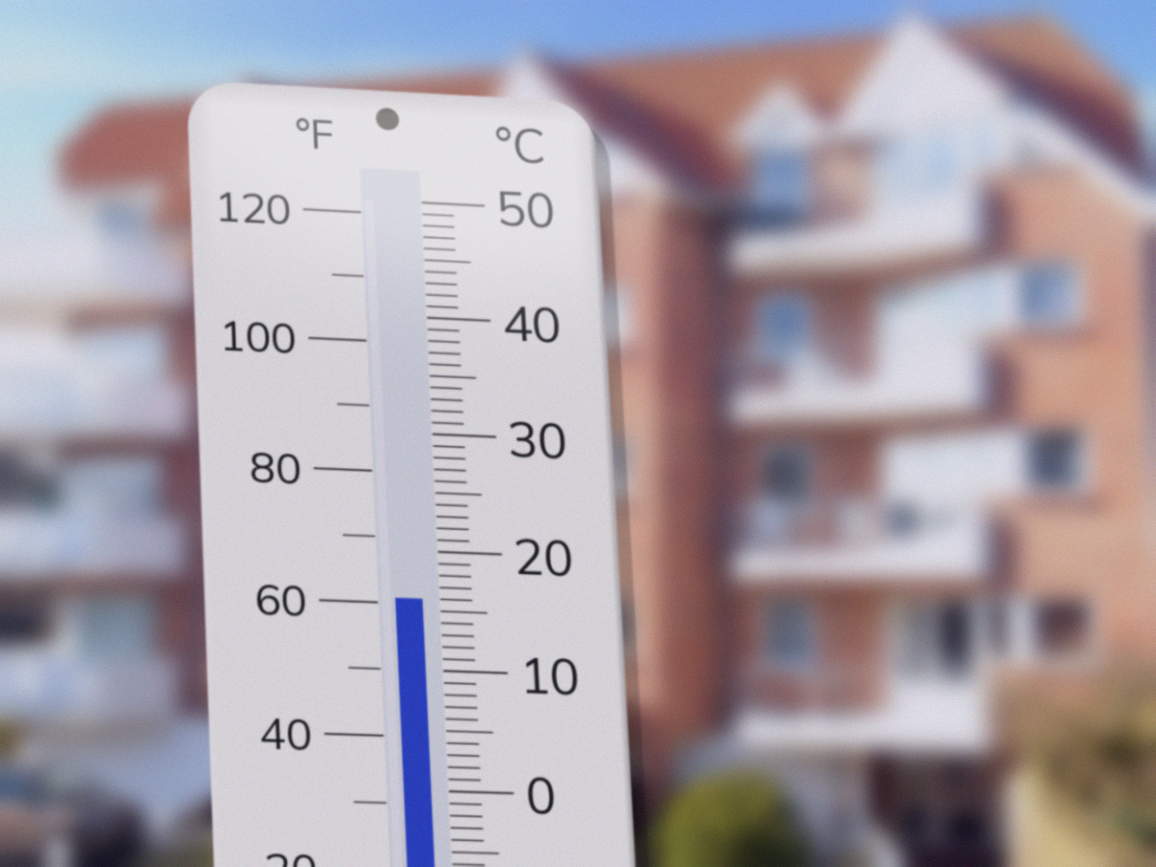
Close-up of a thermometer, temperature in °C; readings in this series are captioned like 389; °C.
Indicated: 16; °C
